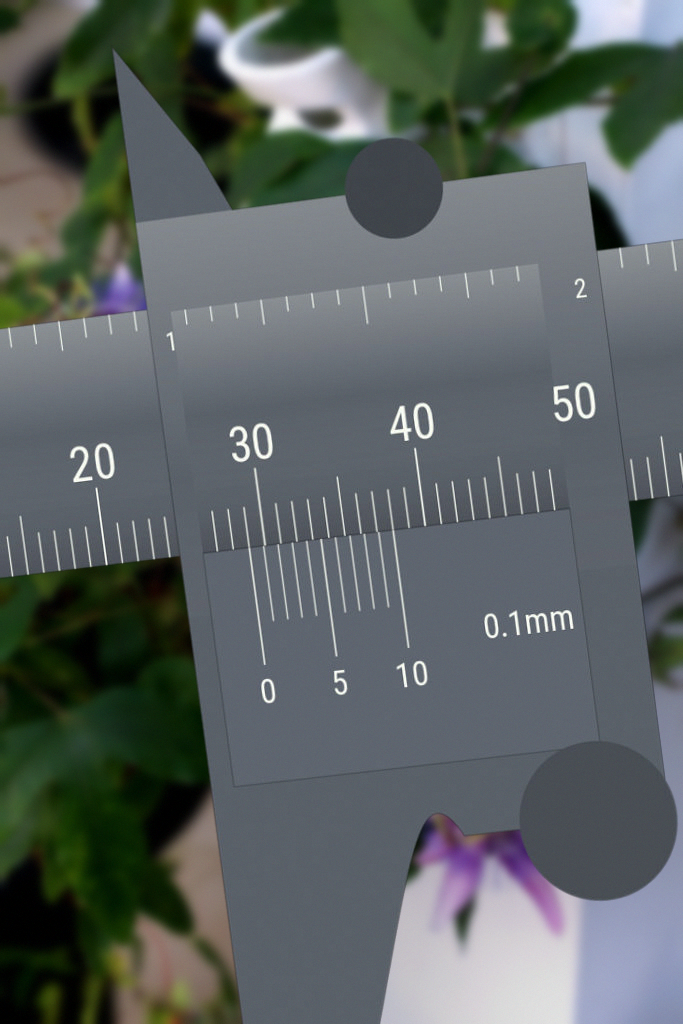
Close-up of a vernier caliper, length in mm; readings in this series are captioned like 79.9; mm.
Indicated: 29.0; mm
